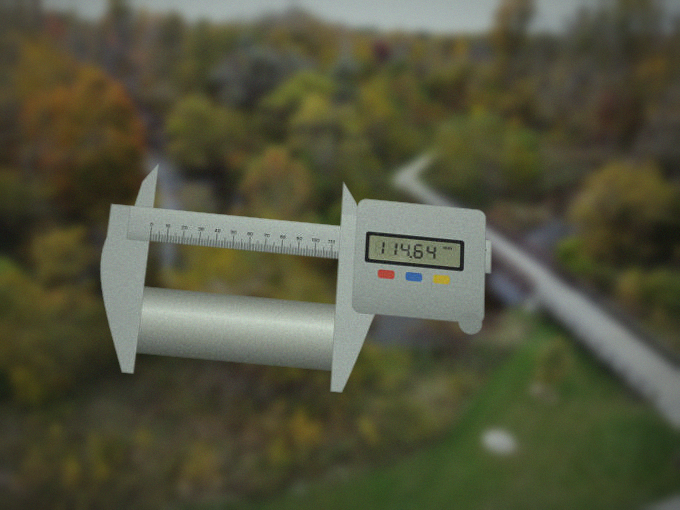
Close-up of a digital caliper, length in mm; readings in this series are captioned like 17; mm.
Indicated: 114.64; mm
